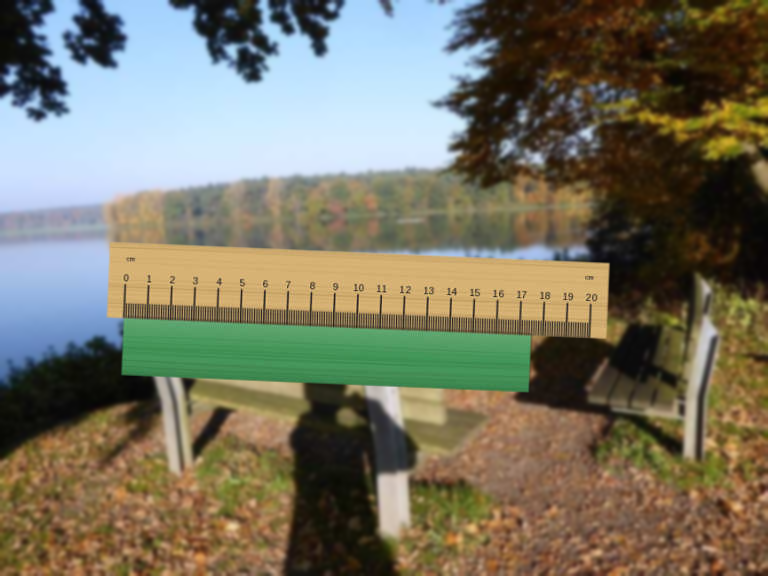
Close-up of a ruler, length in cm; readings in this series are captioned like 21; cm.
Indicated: 17.5; cm
